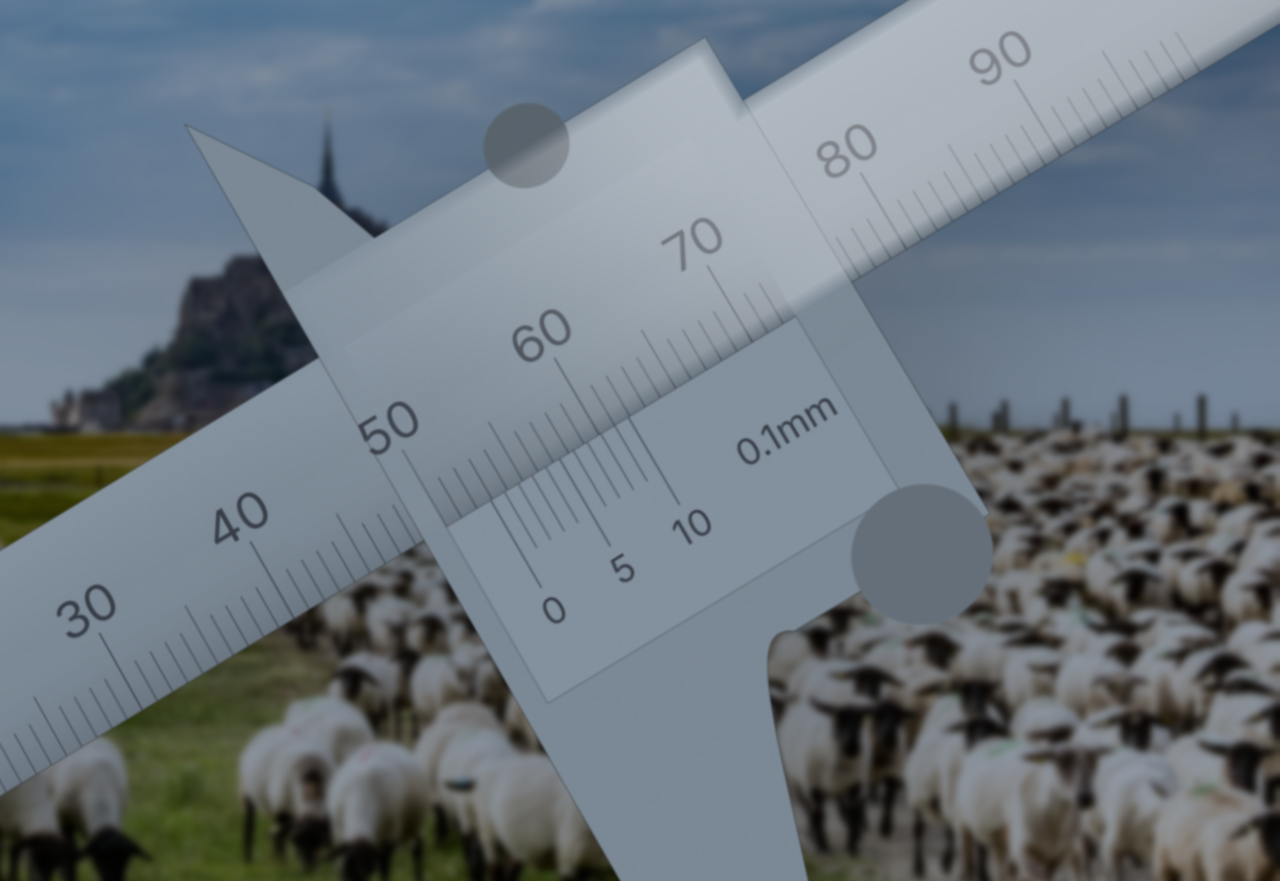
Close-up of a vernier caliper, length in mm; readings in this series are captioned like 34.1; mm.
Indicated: 52.9; mm
